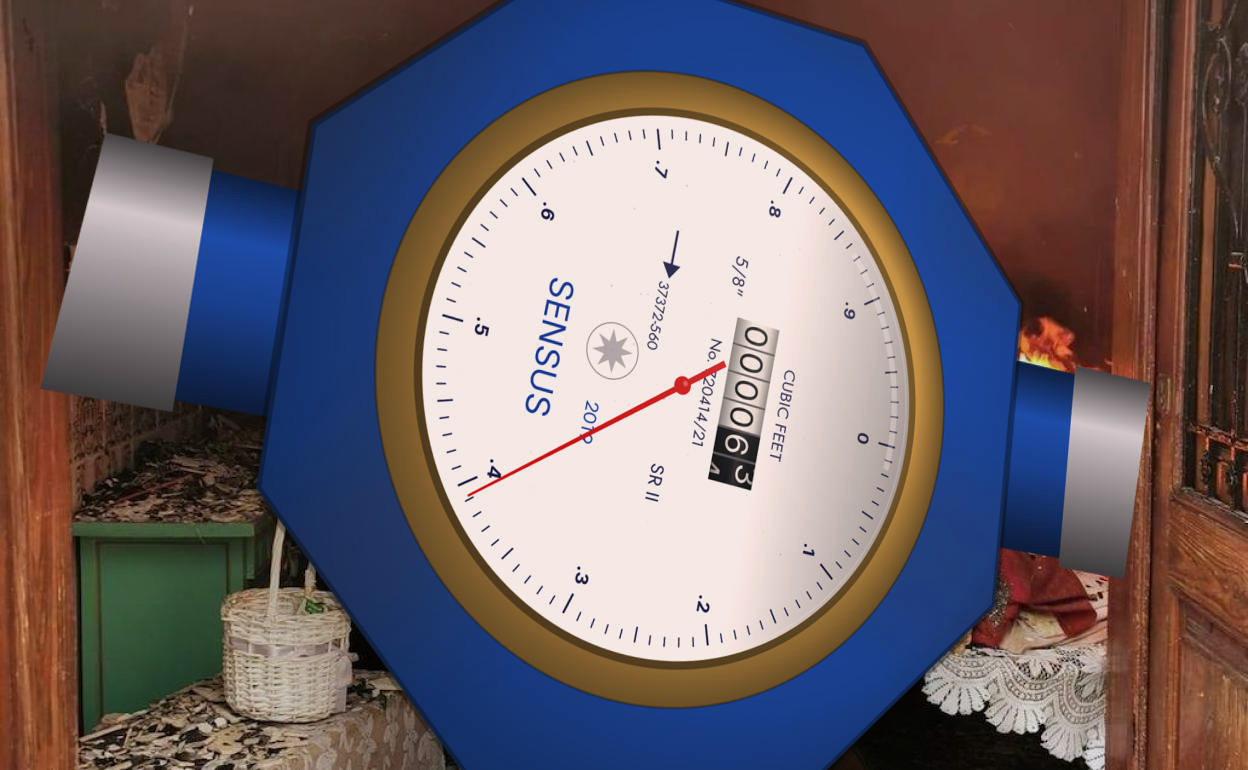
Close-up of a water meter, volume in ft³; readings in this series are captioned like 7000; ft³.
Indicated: 63.39; ft³
